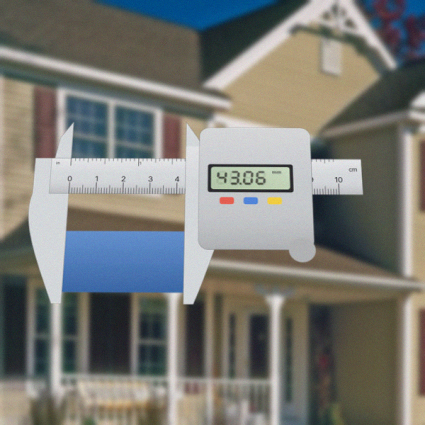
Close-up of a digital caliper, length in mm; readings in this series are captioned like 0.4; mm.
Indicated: 43.06; mm
